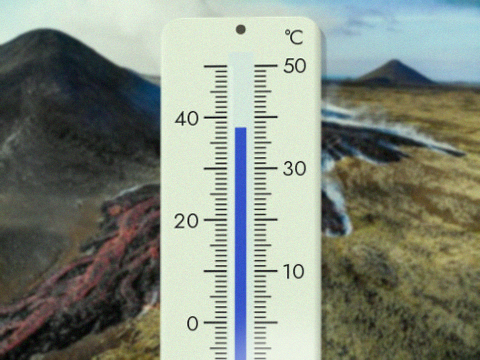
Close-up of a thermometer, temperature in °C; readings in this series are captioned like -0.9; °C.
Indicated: 38; °C
